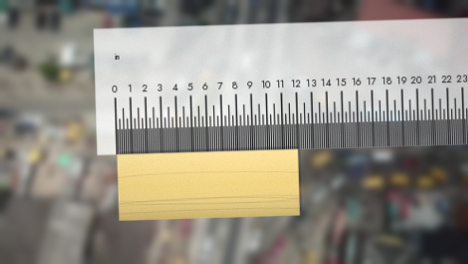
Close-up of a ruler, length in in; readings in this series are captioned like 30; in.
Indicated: 12; in
